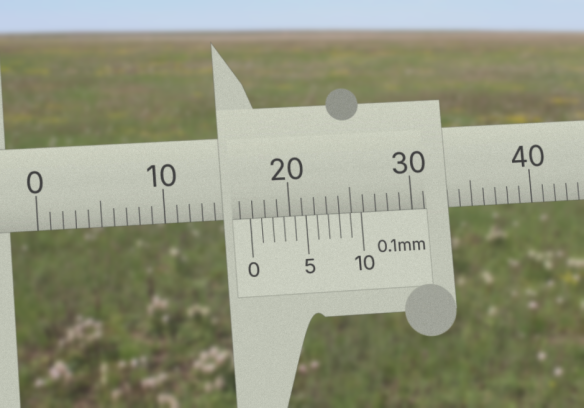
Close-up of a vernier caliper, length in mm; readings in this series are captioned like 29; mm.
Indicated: 16.8; mm
